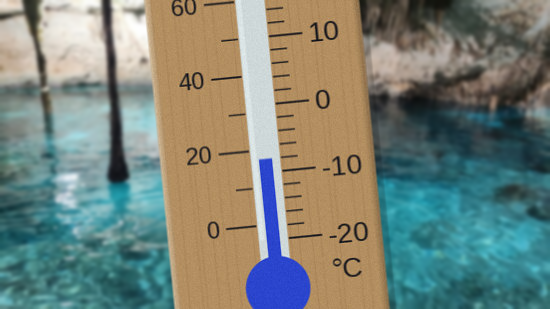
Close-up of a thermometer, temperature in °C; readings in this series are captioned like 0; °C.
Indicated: -8; °C
